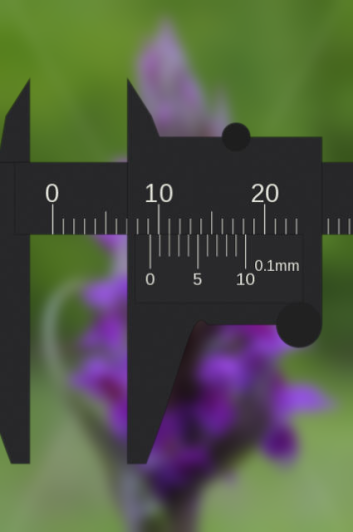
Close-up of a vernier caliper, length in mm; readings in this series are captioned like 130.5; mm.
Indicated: 9.2; mm
